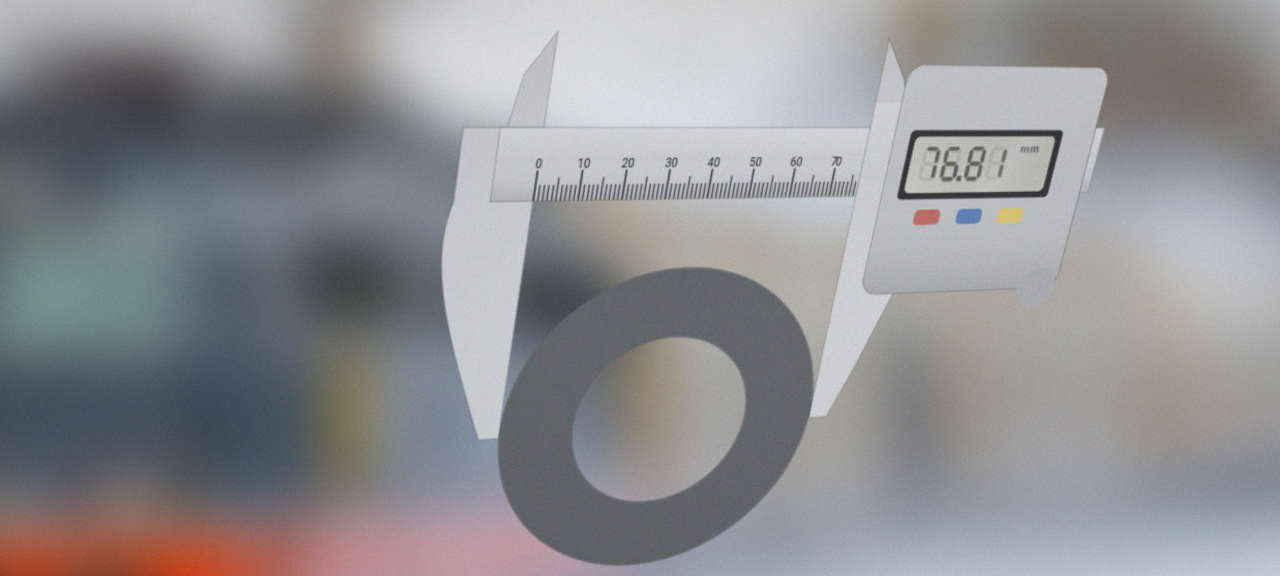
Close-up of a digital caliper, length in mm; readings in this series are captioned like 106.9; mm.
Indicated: 76.81; mm
